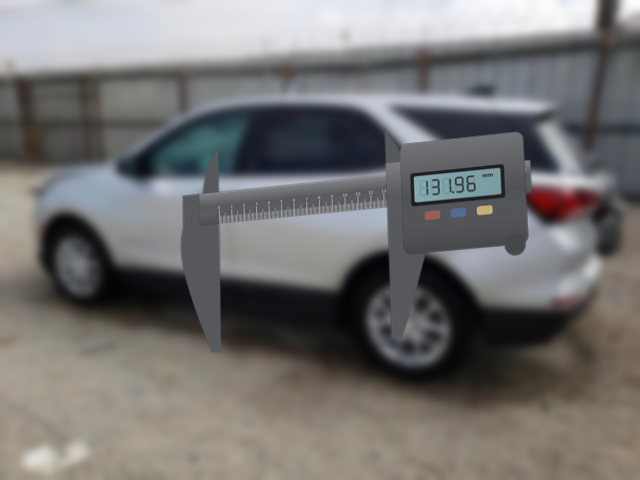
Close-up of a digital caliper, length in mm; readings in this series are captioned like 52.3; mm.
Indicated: 131.96; mm
